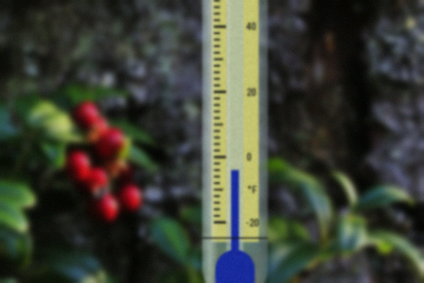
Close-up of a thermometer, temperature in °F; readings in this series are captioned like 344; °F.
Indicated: -4; °F
